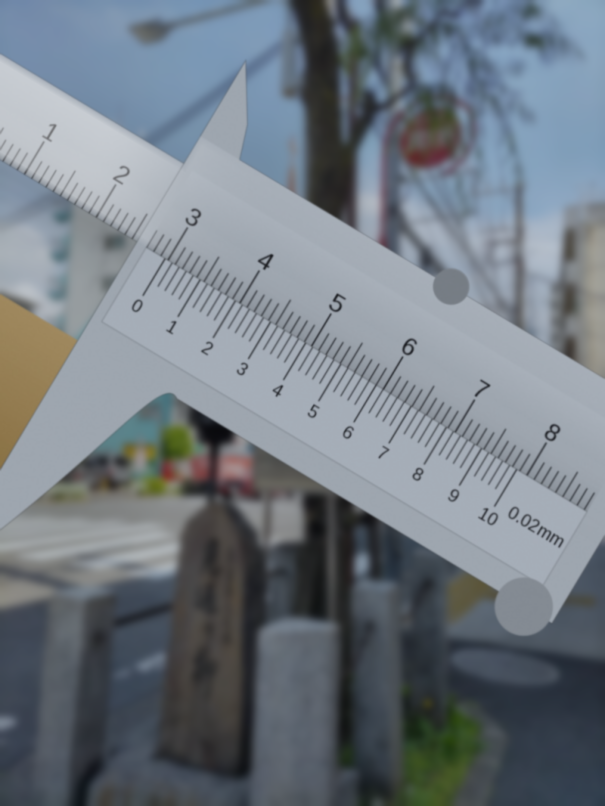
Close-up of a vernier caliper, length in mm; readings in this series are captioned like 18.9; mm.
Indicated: 29.6; mm
